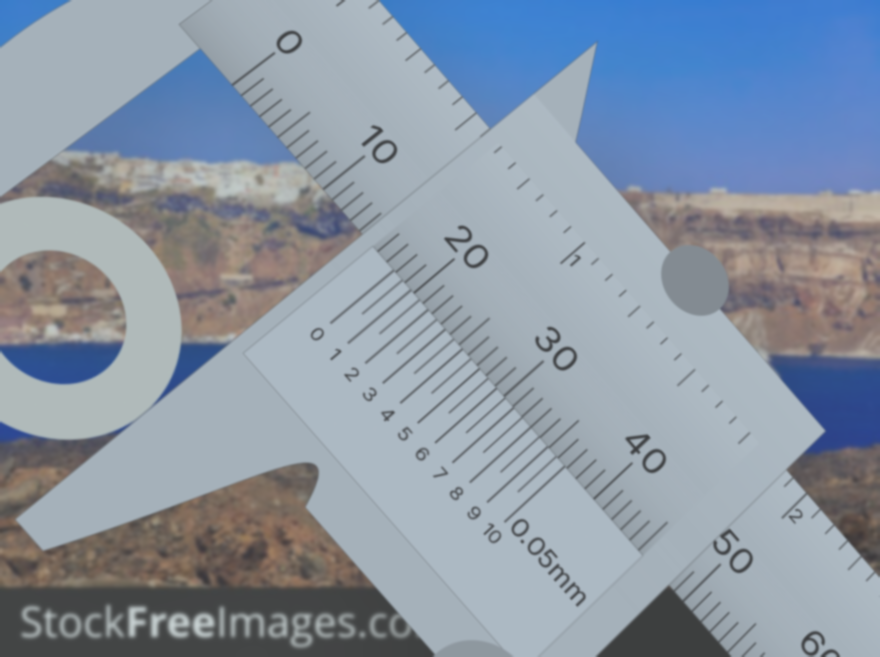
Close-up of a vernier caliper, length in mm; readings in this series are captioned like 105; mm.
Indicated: 17.8; mm
